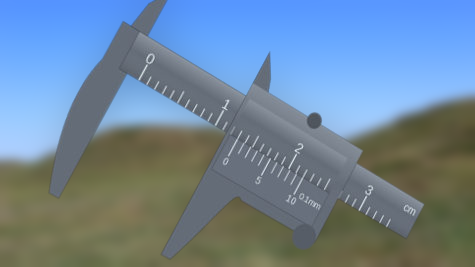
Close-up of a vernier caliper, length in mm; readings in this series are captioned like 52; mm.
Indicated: 13.0; mm
